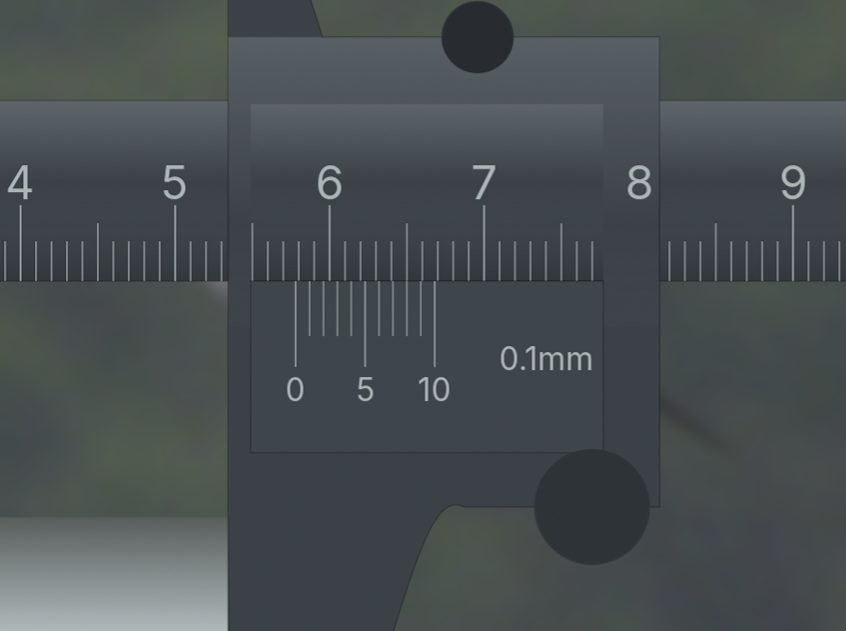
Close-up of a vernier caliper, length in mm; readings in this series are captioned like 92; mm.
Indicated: 57.8; mm
